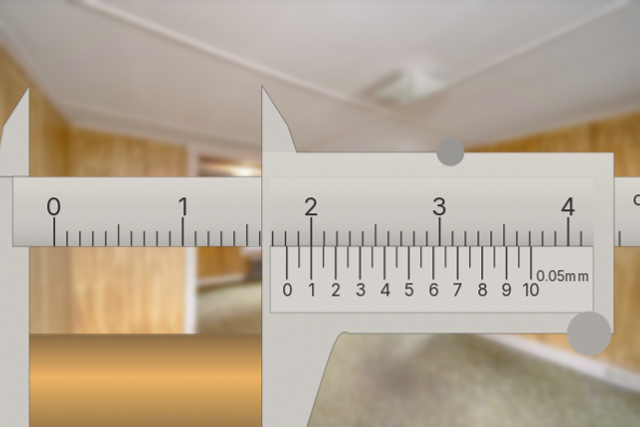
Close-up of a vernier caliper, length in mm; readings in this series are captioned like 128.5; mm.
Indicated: 18.1; mm
